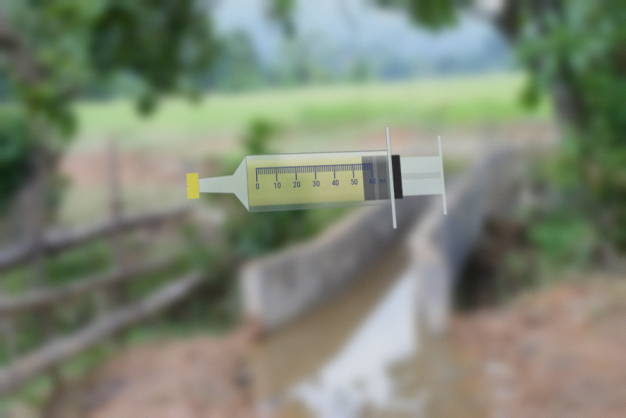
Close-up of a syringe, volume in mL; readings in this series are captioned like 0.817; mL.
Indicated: 55; mL
